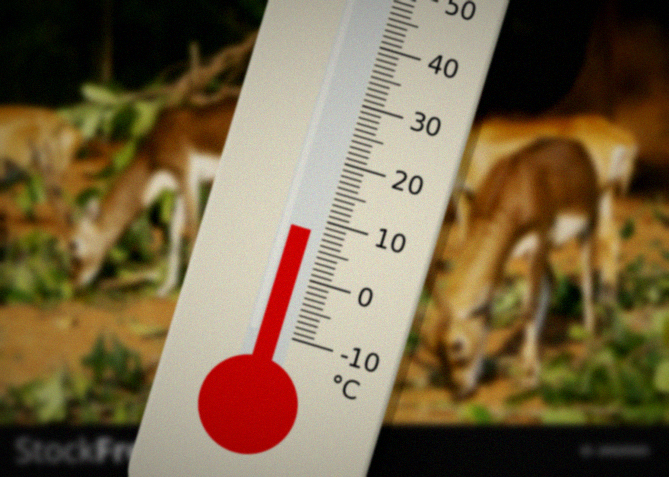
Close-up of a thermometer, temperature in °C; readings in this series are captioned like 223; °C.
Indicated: 8; °C
